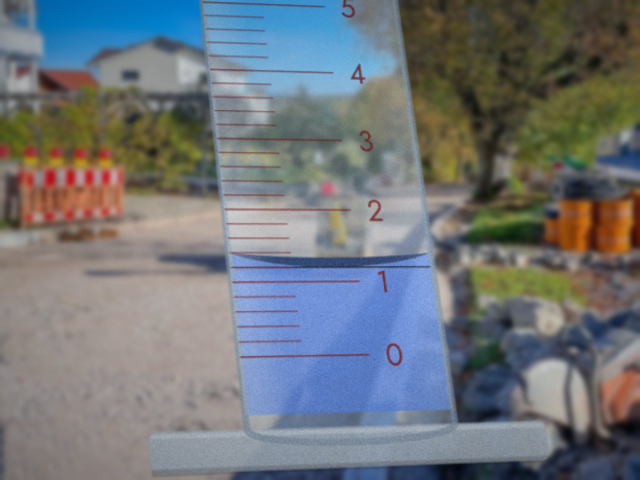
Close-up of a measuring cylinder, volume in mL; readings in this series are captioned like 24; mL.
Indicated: 1.2; mL
